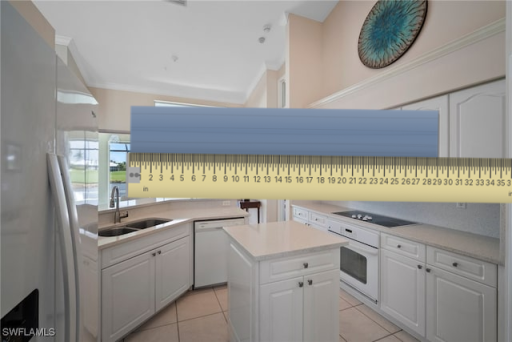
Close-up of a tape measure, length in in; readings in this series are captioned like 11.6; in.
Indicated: 29; in
